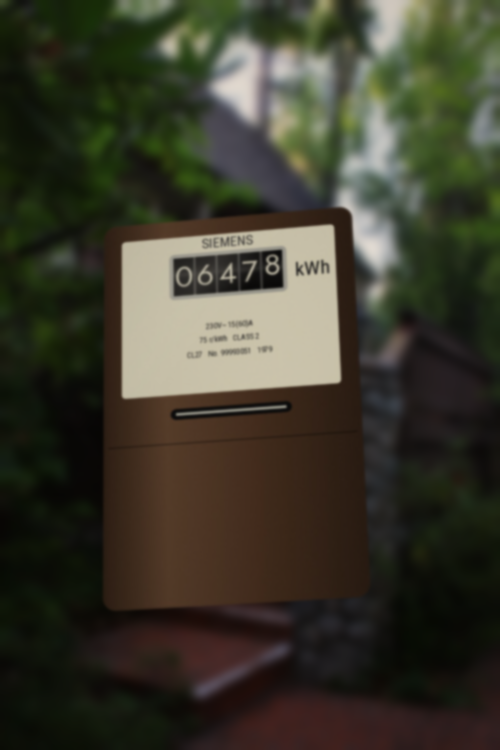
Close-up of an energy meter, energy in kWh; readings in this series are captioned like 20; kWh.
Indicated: 6478; kWh
